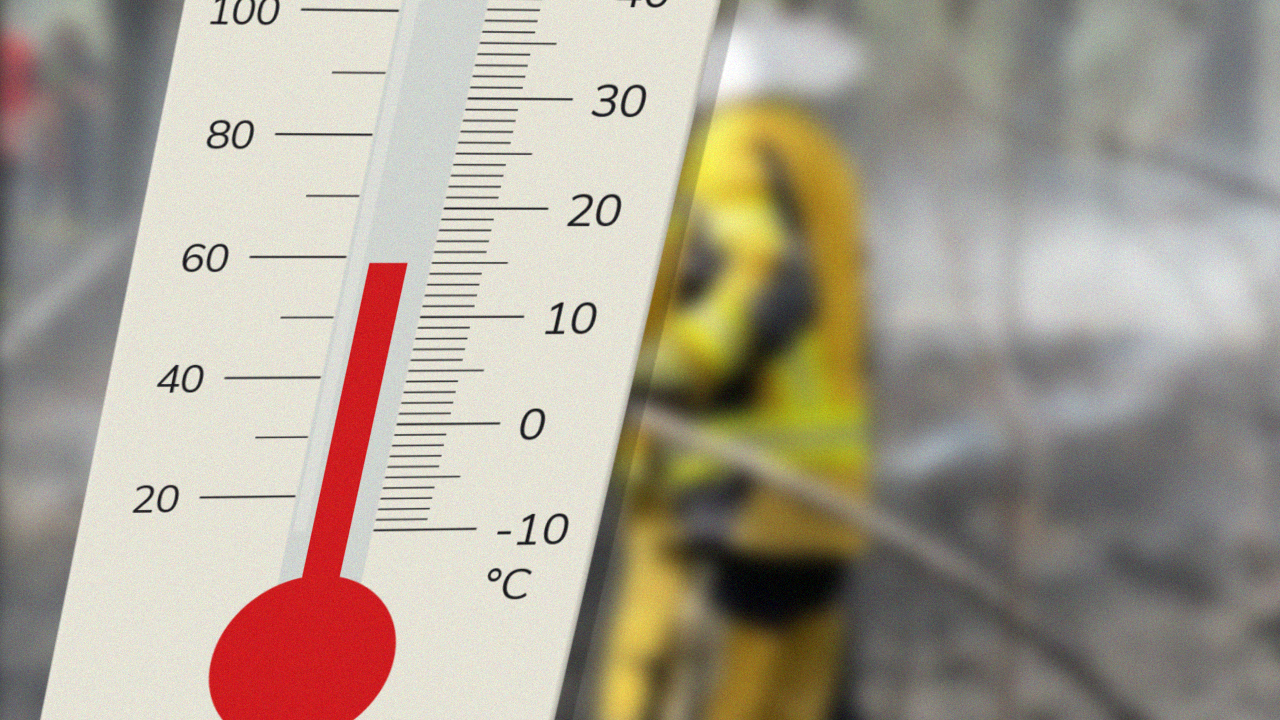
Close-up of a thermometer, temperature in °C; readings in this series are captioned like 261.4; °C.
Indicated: 15; °C
